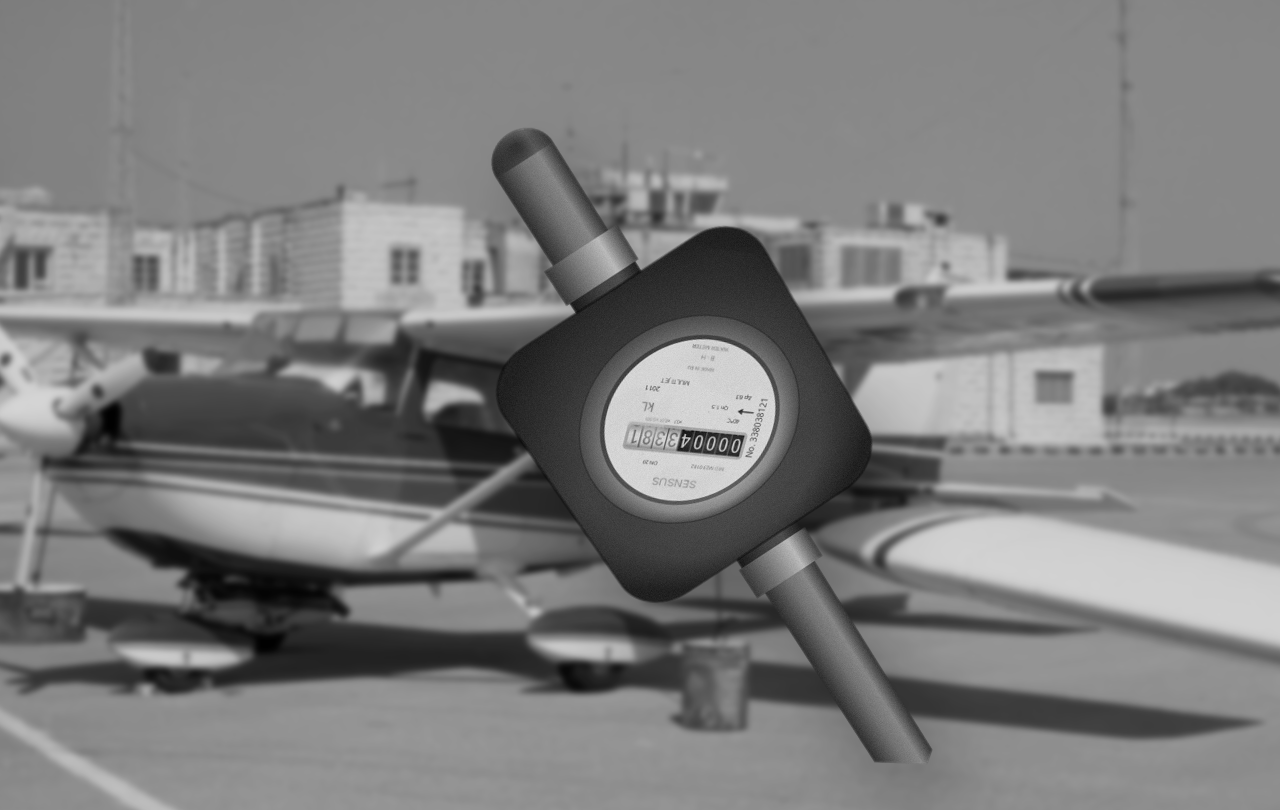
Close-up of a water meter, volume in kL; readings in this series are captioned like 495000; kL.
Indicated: 4.3381; kL
